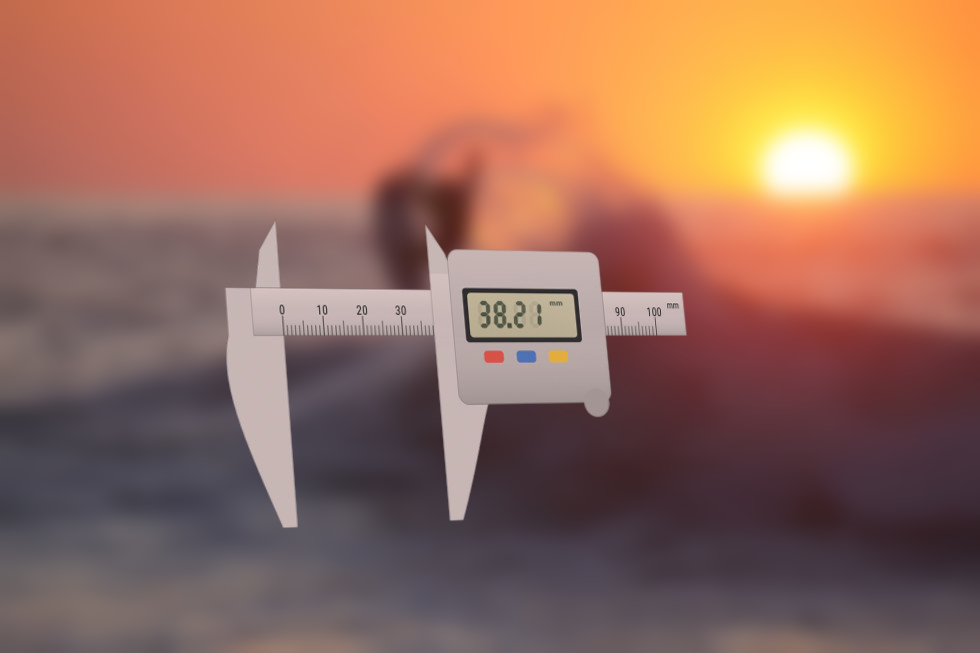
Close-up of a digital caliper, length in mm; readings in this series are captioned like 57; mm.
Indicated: 38.21; mm
